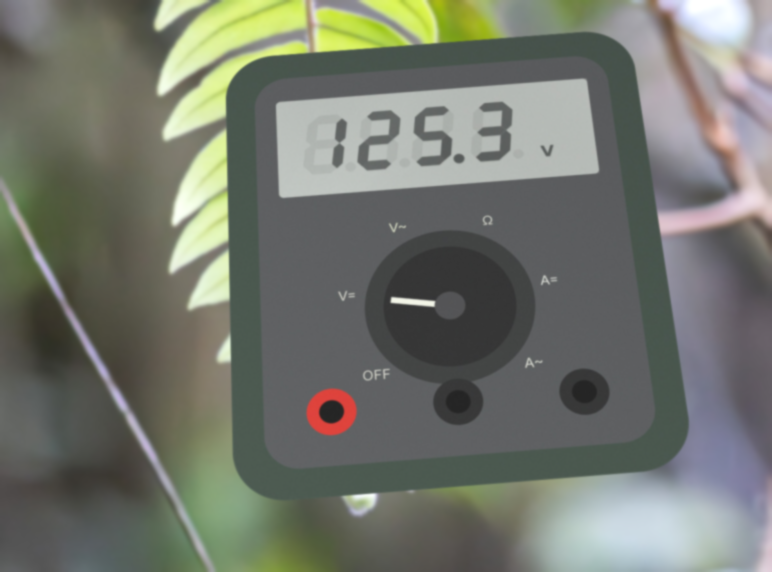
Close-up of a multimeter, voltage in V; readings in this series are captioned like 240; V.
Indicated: 125.3; V
